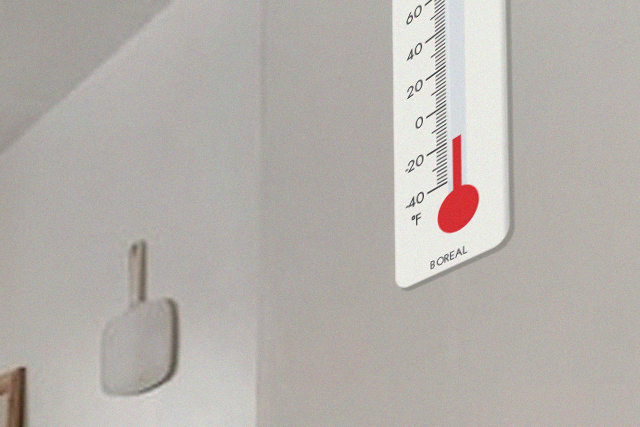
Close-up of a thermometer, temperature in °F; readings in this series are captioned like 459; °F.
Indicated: -20; °F
